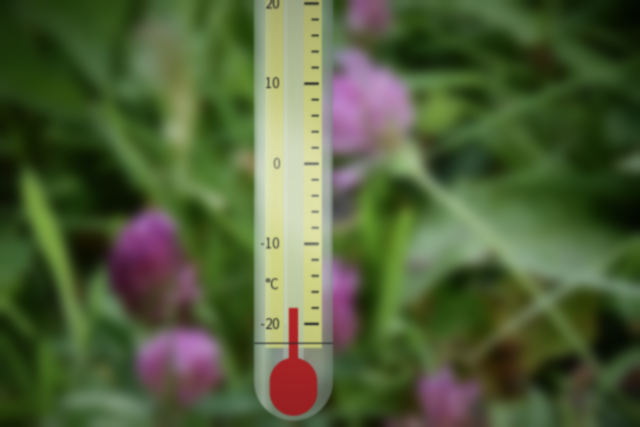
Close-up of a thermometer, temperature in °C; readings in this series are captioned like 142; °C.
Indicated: -18; °C
